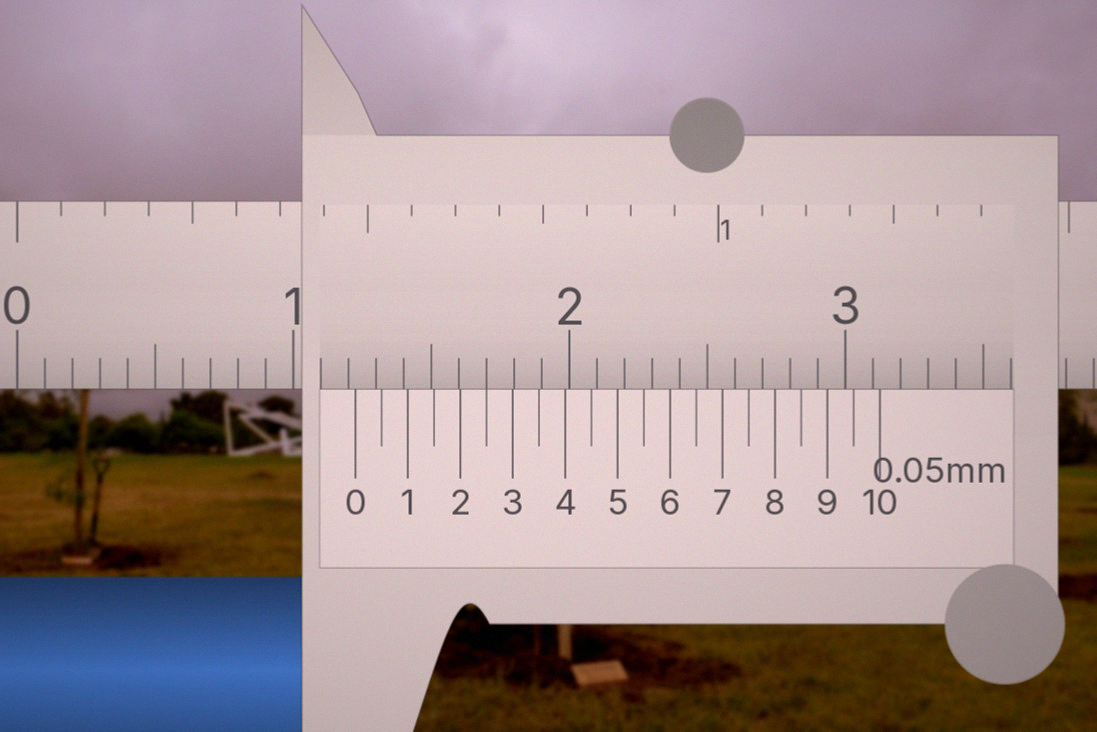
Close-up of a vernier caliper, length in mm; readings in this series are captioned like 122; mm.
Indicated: 12.25; mm
